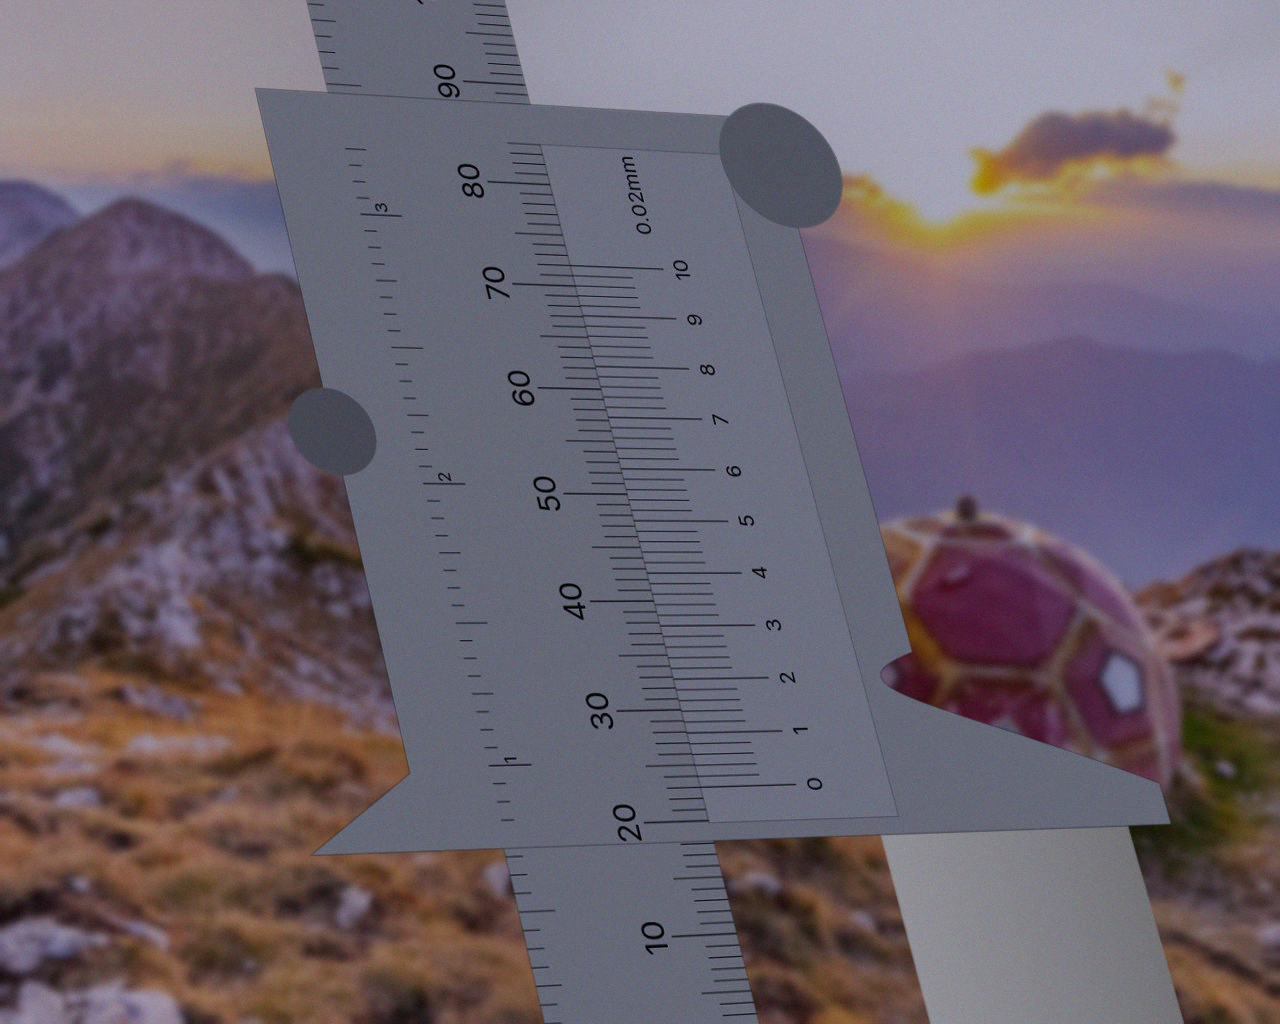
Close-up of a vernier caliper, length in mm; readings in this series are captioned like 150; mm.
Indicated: 23.0; mm
